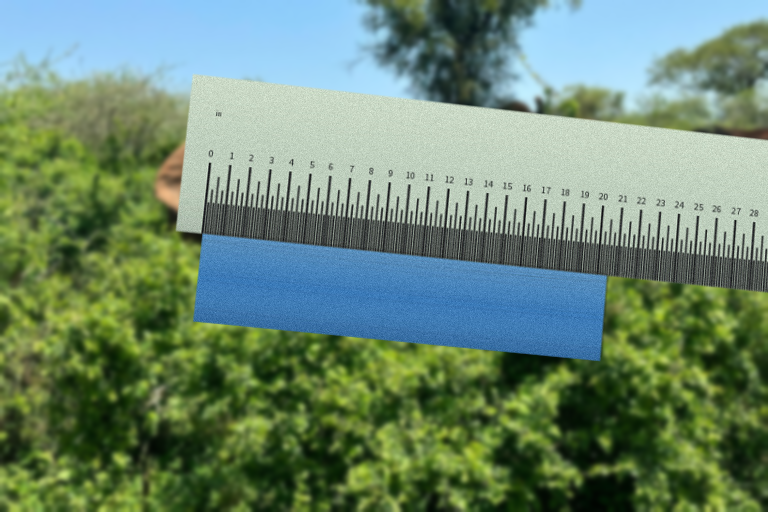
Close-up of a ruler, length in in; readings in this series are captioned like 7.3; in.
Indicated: 20.5; in
